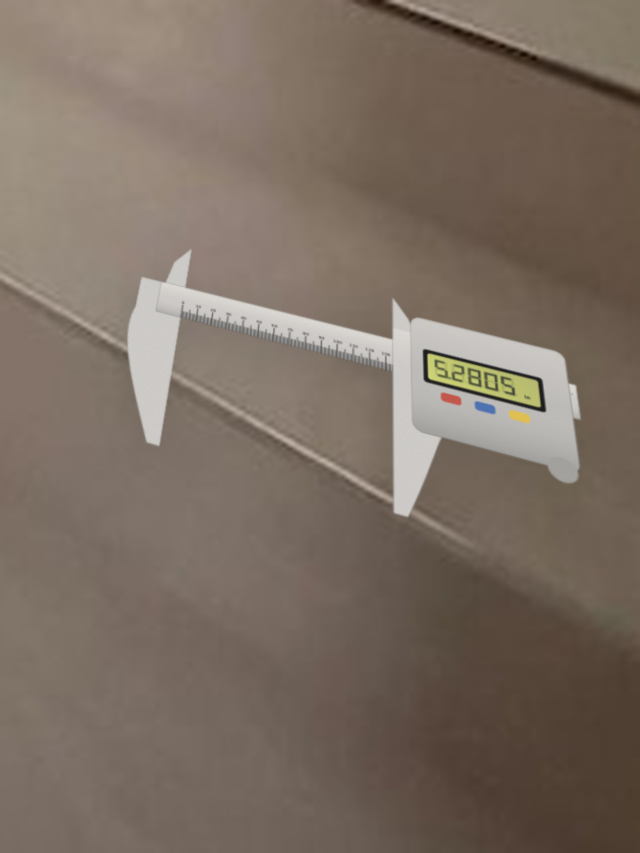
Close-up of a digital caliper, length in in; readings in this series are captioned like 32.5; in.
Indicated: 5.2805; in
